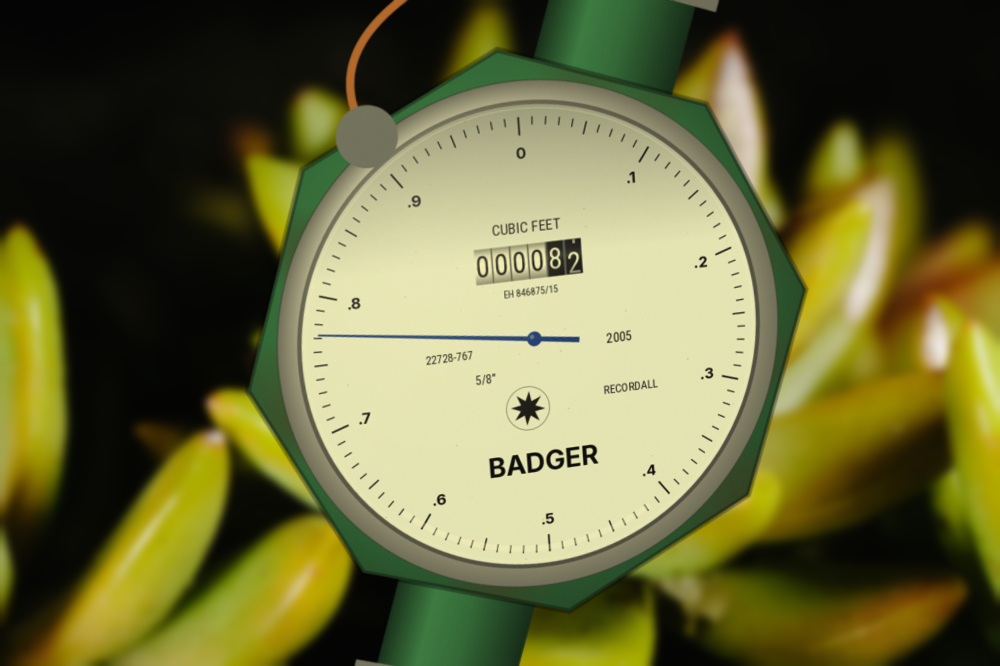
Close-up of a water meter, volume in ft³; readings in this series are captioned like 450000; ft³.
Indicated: 81.77; ft³
